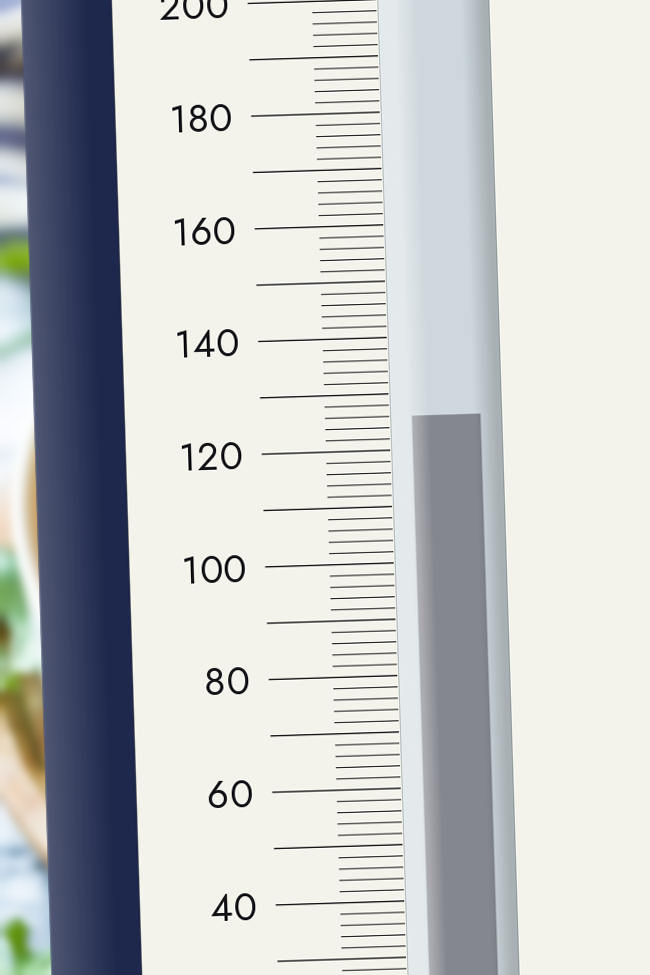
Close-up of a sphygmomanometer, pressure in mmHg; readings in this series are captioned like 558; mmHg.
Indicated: 126; mmHg
